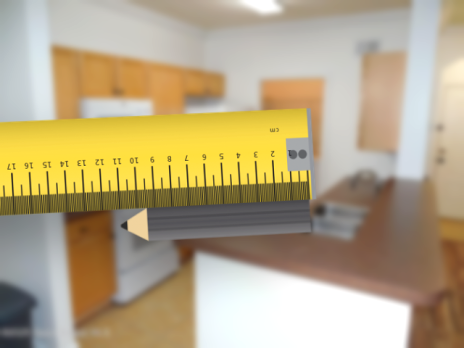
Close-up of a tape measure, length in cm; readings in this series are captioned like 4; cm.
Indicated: 11; cm
